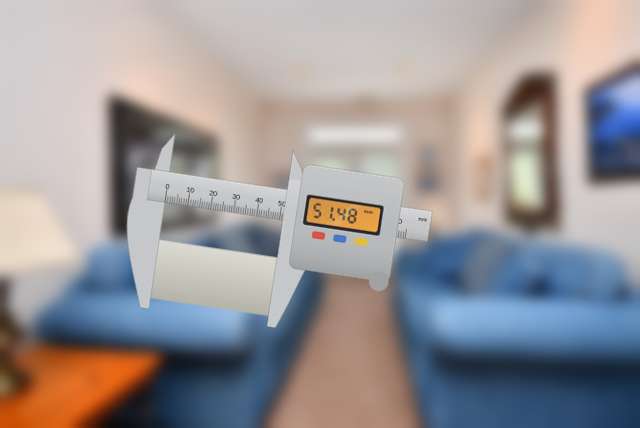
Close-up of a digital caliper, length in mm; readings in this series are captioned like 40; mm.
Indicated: 51.48; mm
